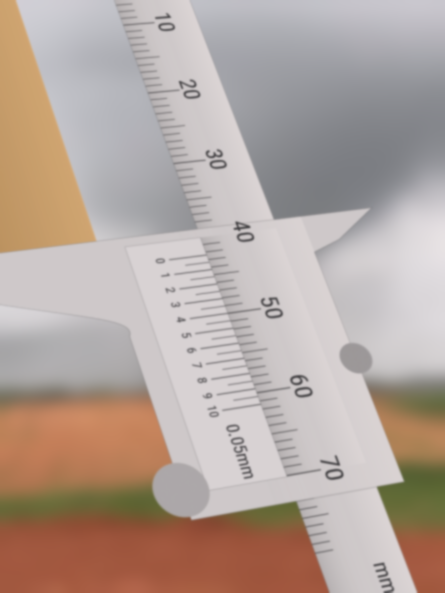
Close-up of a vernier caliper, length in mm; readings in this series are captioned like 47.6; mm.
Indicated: 42.4; mm
